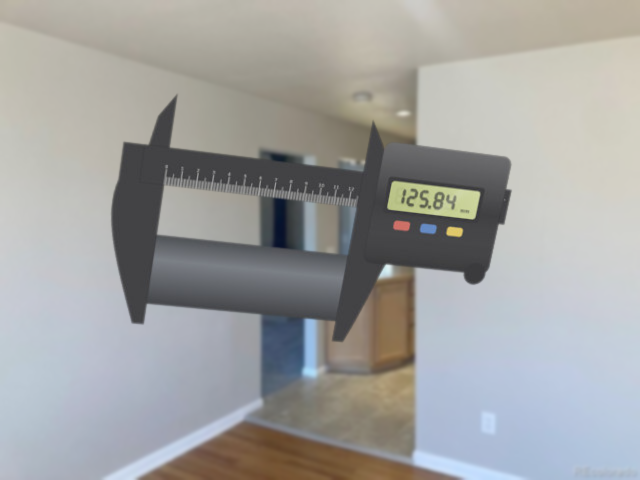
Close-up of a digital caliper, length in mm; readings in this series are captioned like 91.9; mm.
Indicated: 125.84; mm
